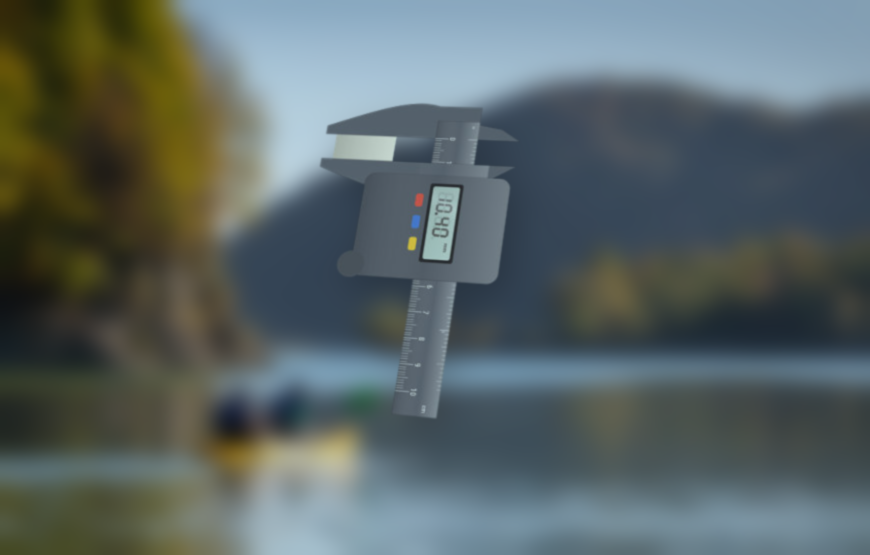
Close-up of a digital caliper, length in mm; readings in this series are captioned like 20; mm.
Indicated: 10.40; mm
